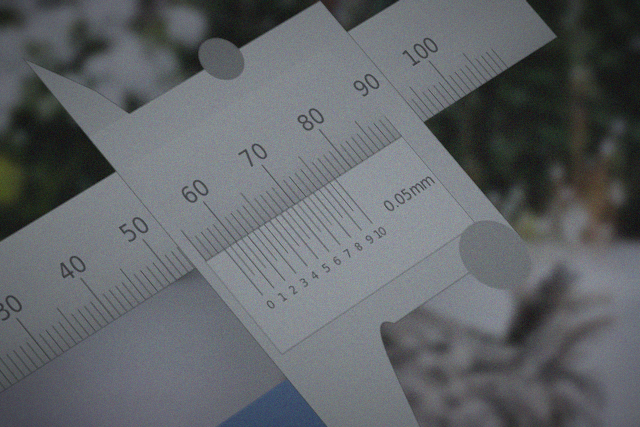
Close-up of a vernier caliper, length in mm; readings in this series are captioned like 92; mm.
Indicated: 58.0; mm
